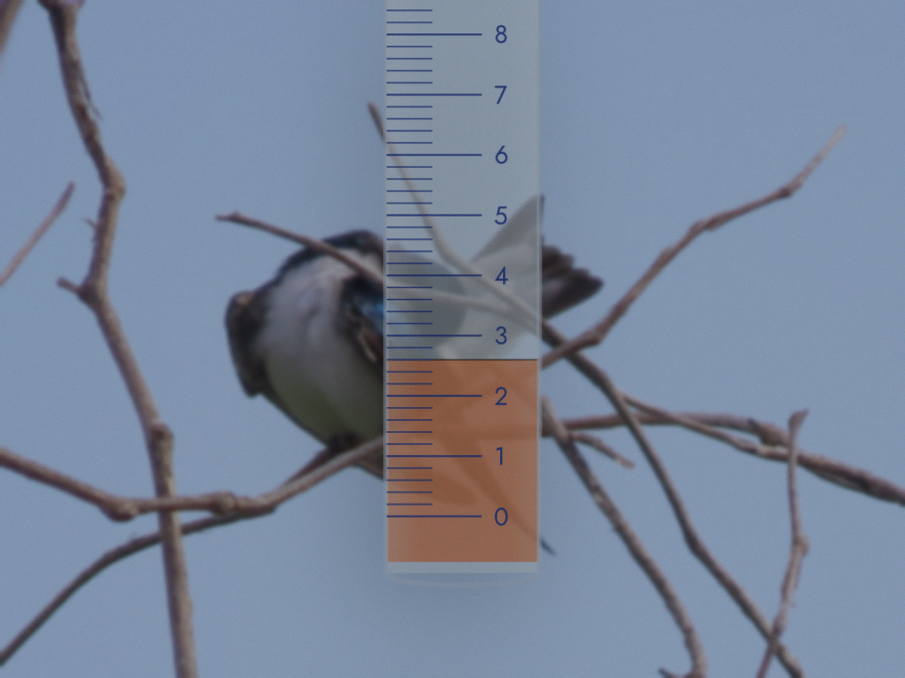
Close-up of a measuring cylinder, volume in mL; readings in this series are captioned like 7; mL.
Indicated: 2.6; mL
